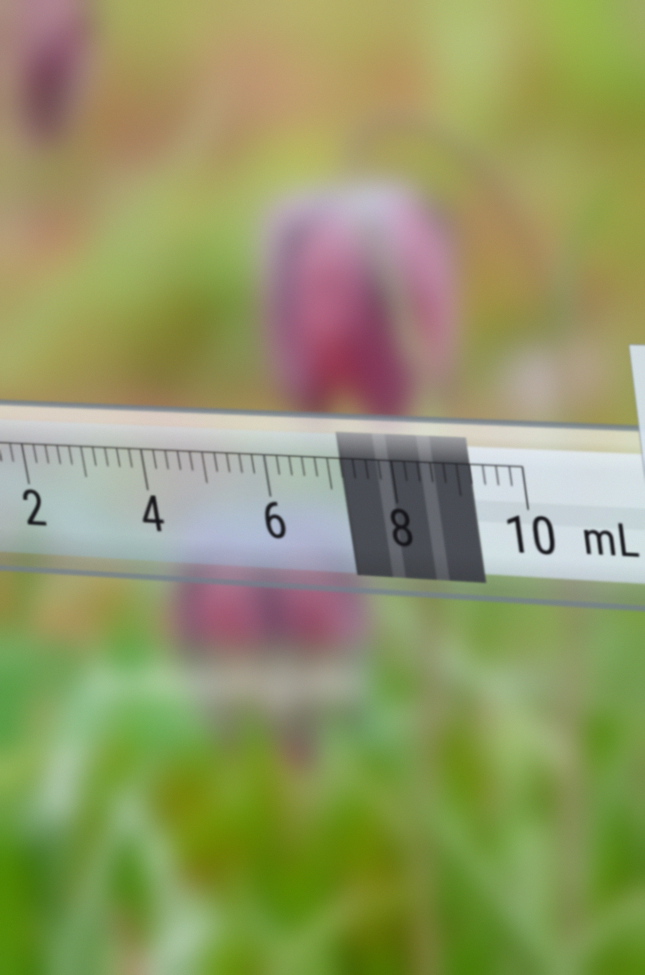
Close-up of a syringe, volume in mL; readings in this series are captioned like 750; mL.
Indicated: 7.2; mL
